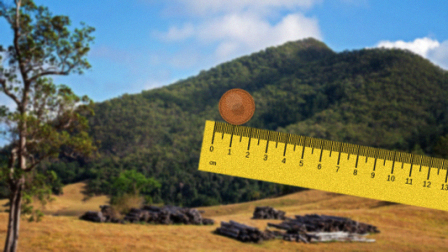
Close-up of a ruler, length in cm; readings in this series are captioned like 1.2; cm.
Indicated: 2; cm
